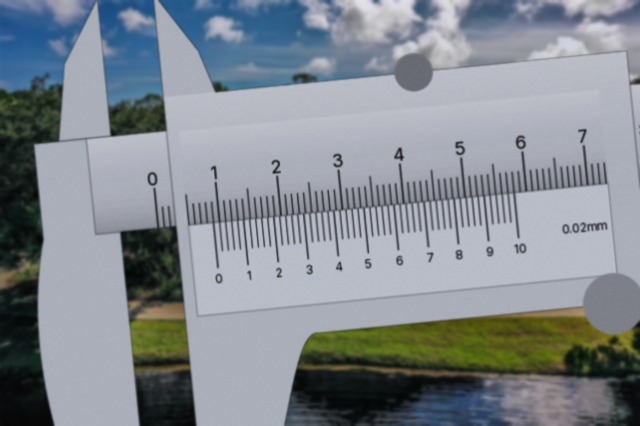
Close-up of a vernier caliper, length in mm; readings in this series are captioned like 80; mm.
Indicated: 9.0; mm
